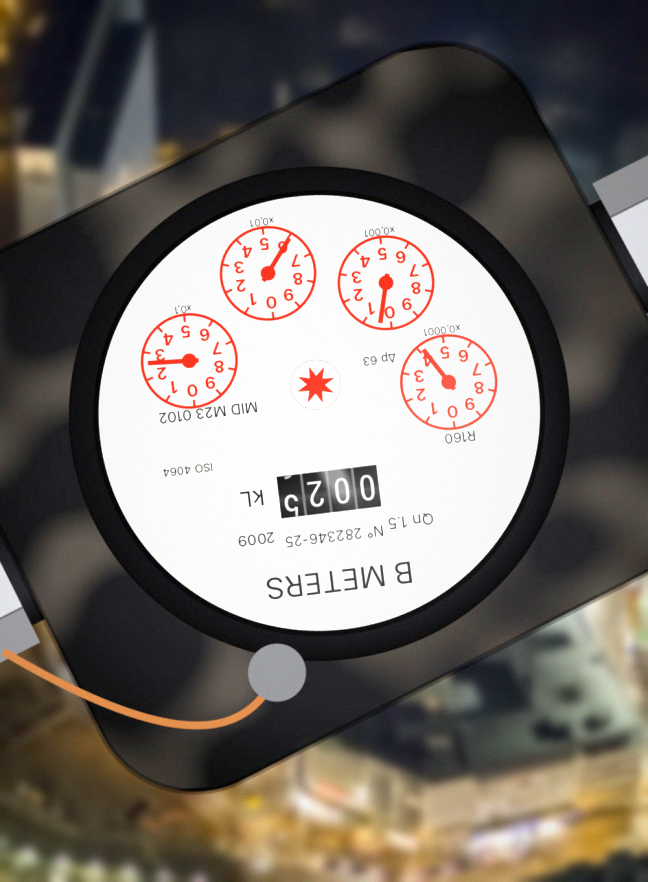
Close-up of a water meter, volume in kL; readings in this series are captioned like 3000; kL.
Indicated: 25.2604; kL
